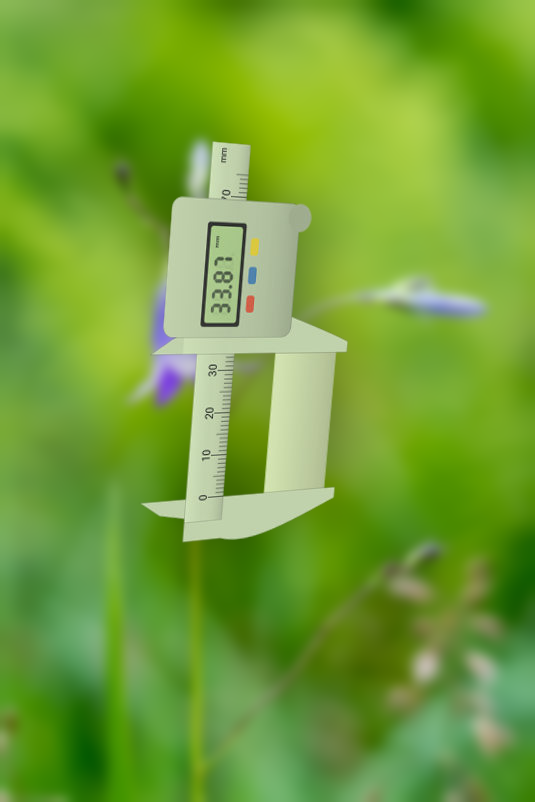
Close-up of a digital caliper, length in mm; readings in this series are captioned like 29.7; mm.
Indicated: 33.87; mm
